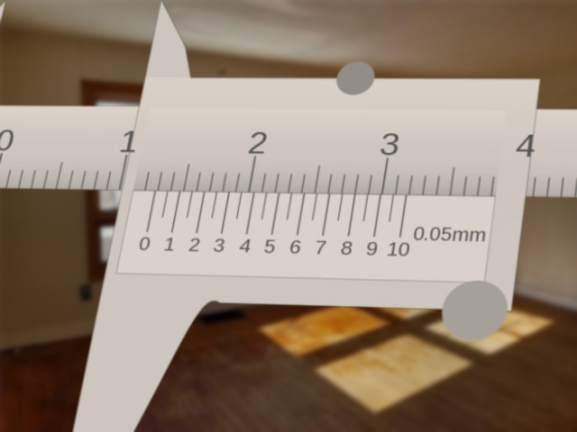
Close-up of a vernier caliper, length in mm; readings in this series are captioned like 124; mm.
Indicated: 12.8; mm
